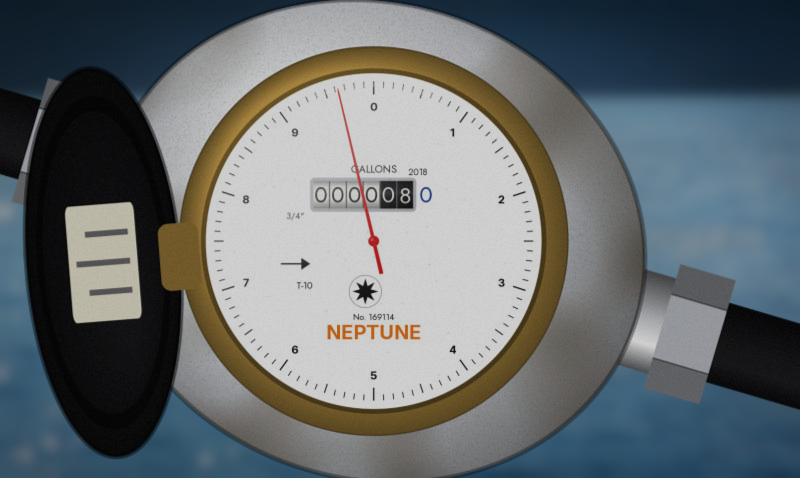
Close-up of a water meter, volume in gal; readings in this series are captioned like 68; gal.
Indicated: 79.6; gal
